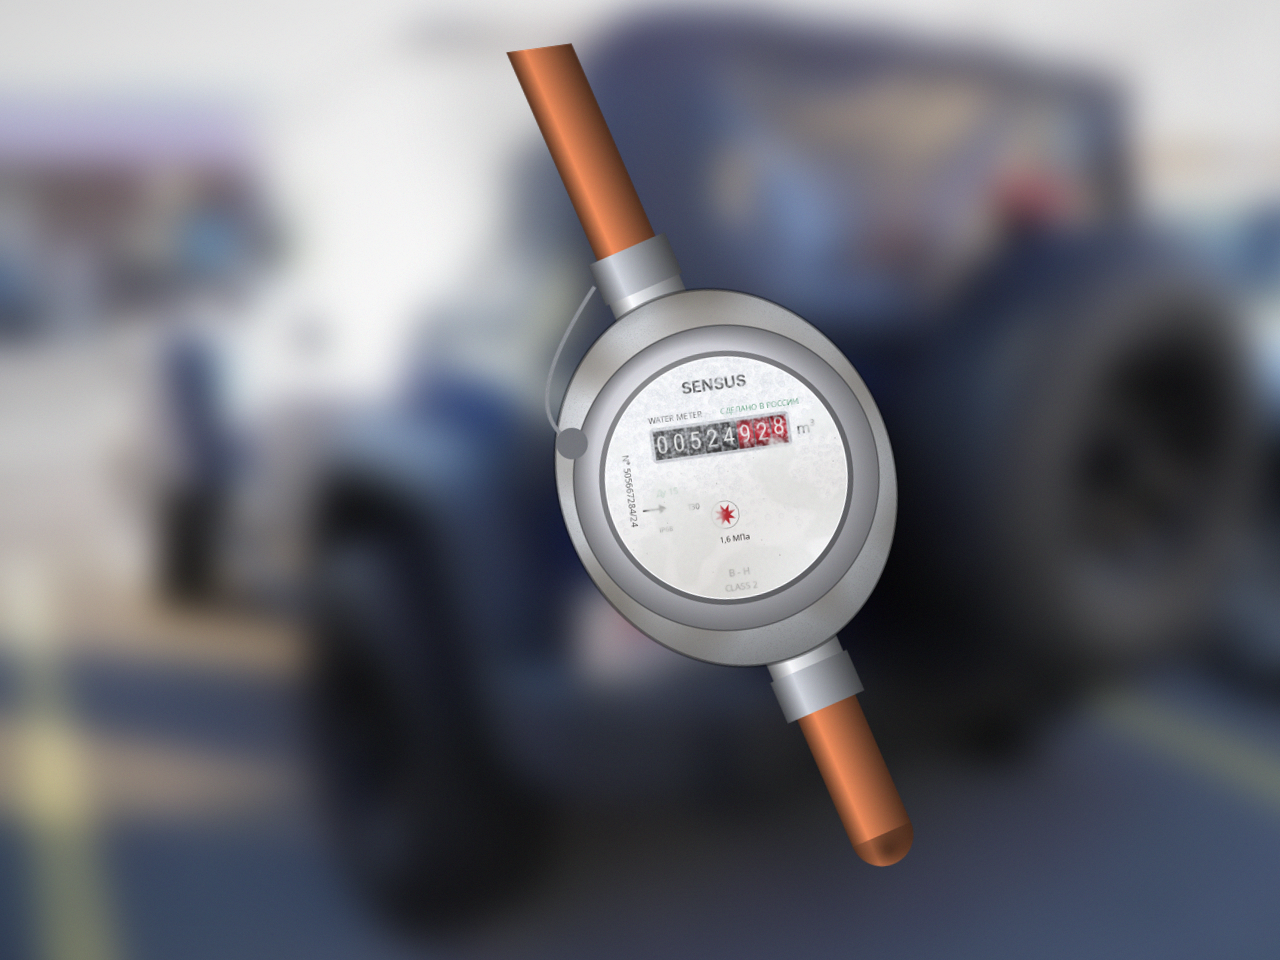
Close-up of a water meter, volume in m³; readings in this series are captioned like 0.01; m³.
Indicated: 524.928; m³
